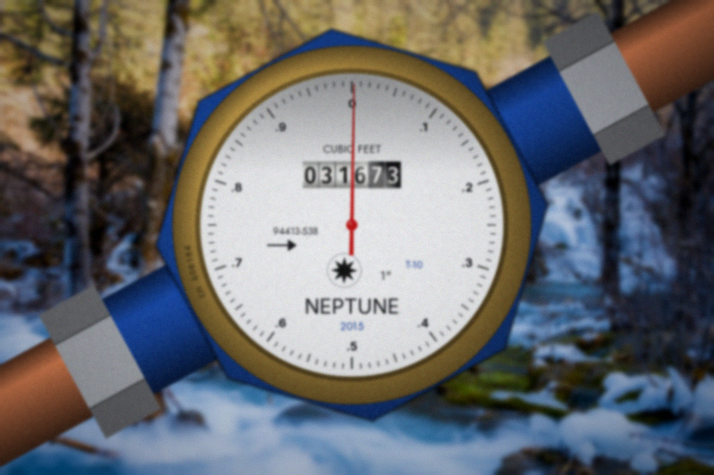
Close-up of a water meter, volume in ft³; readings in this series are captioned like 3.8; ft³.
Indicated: 31673.00; ft³
